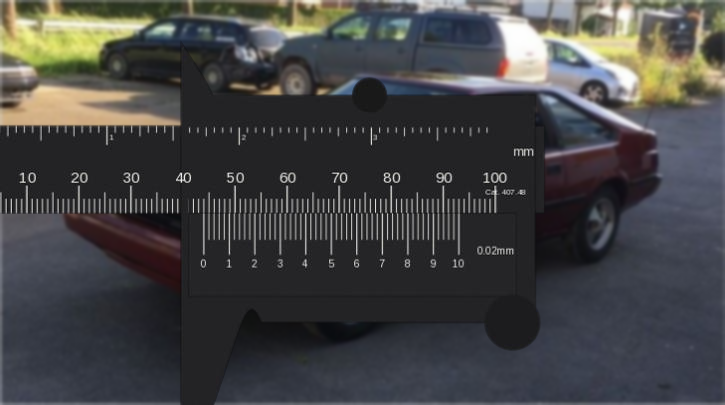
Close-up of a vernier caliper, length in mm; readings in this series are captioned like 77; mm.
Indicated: 44.0; mm
